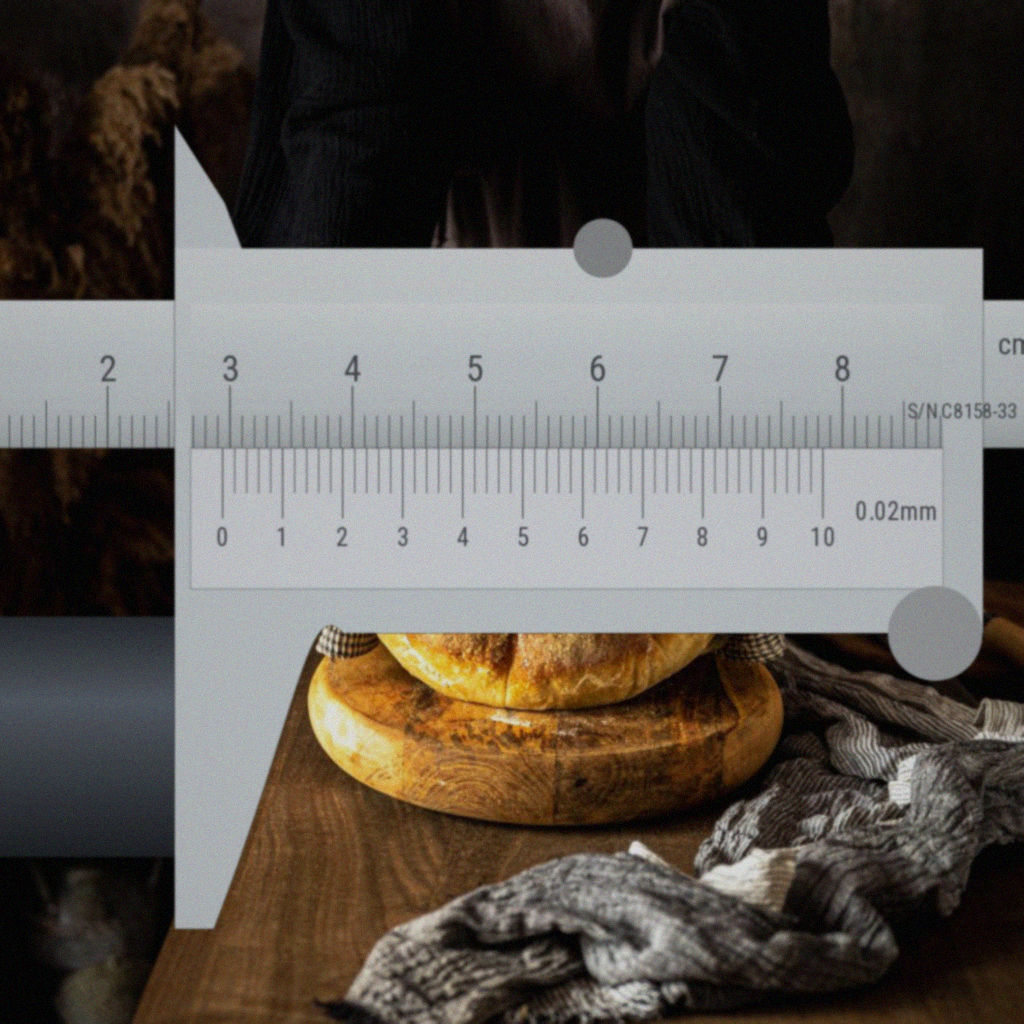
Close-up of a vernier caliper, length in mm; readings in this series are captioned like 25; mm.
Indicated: 29.4; mm
